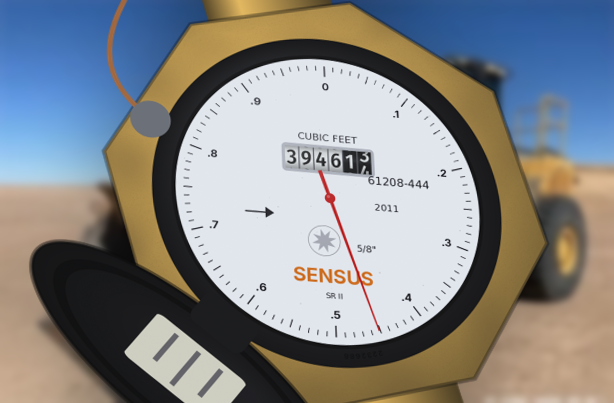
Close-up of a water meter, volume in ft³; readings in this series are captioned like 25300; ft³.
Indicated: 394613.45; ft³
